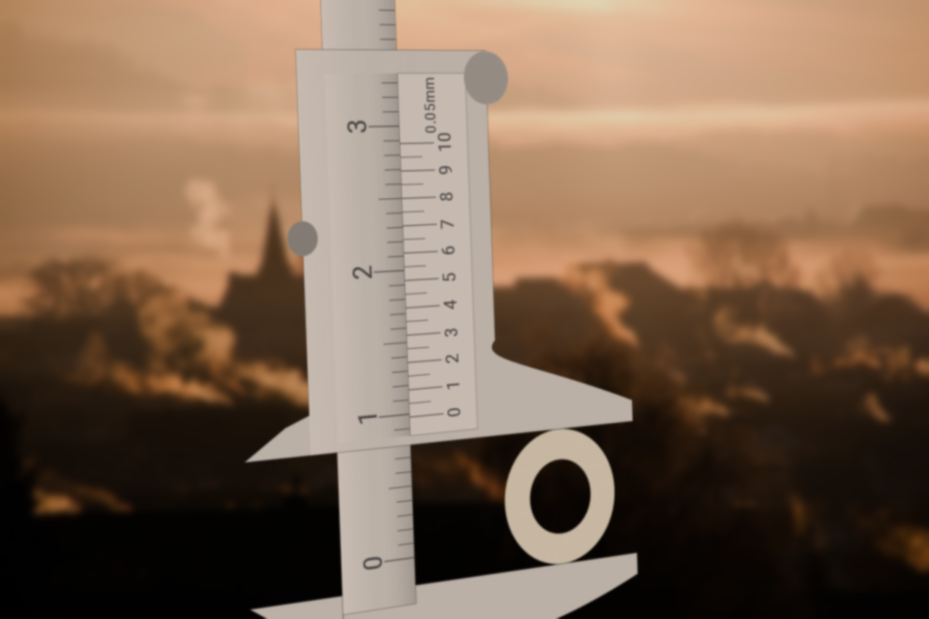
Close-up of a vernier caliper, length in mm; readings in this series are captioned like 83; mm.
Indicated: 9.8; mm
